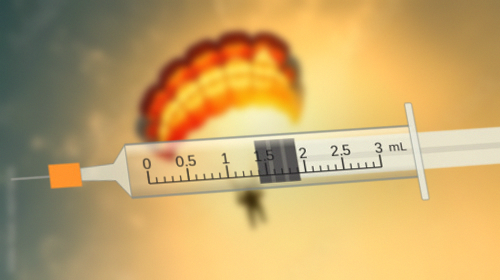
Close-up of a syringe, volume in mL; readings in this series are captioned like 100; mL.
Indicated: 1.4; mL
